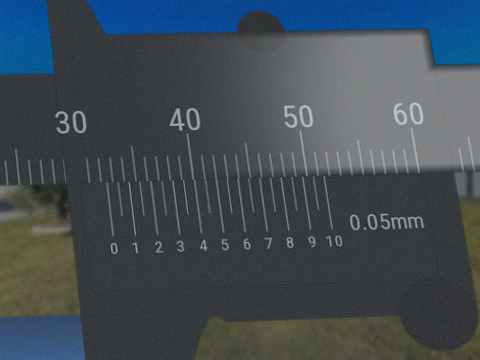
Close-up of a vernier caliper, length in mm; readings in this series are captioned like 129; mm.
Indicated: 32.5; mm
